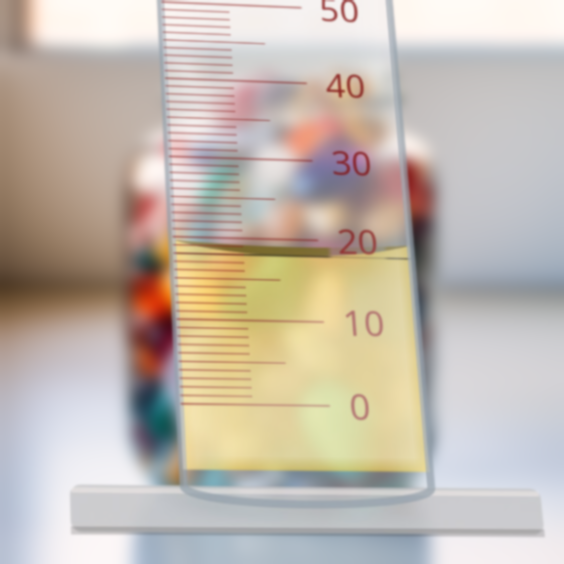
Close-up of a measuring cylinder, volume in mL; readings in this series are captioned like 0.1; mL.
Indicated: 18; mL
